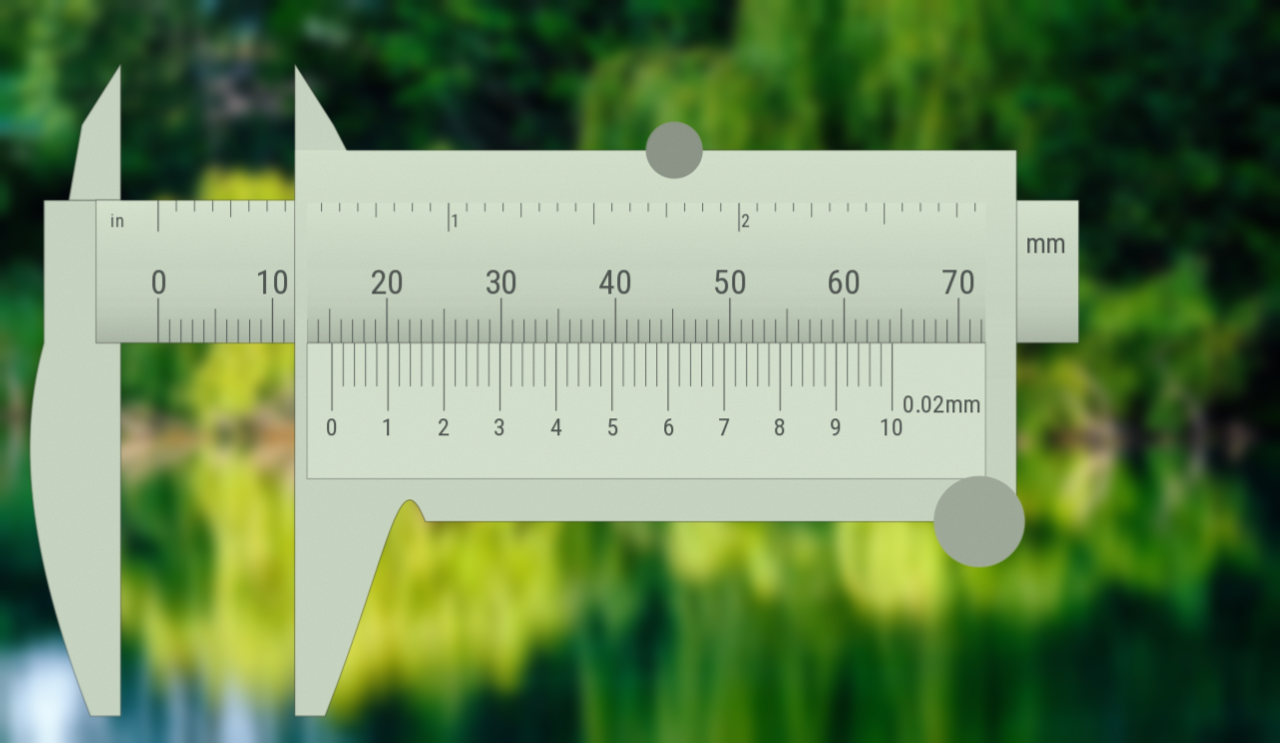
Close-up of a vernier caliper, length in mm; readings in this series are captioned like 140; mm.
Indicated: 15.2; mm
